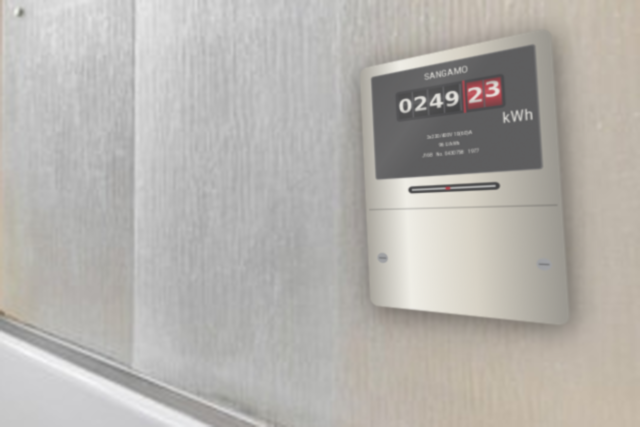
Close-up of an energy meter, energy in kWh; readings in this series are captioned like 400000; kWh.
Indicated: 249.23; kWh
